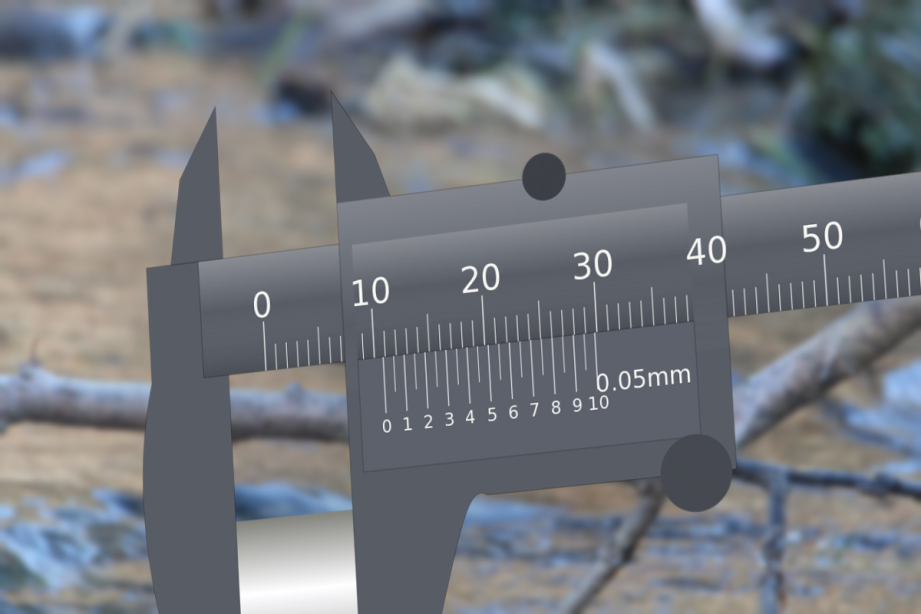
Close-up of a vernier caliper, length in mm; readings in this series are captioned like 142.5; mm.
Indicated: 10.8; mm
